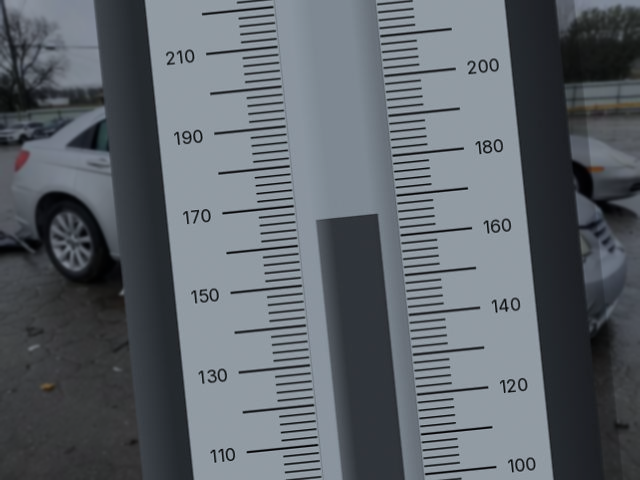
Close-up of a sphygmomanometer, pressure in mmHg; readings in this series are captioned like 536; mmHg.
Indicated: 166; mmHg
